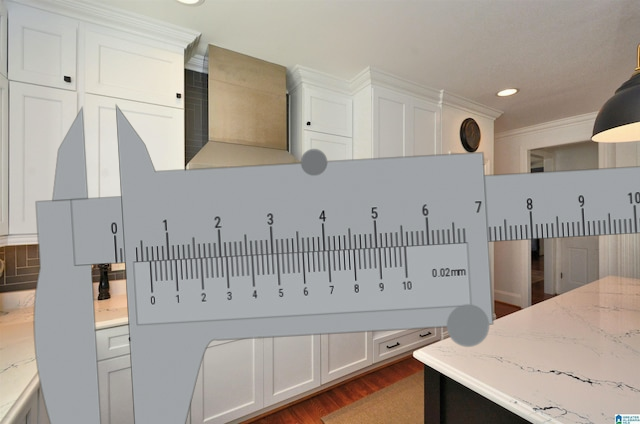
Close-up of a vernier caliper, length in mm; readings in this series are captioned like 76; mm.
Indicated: 6.5; mm
